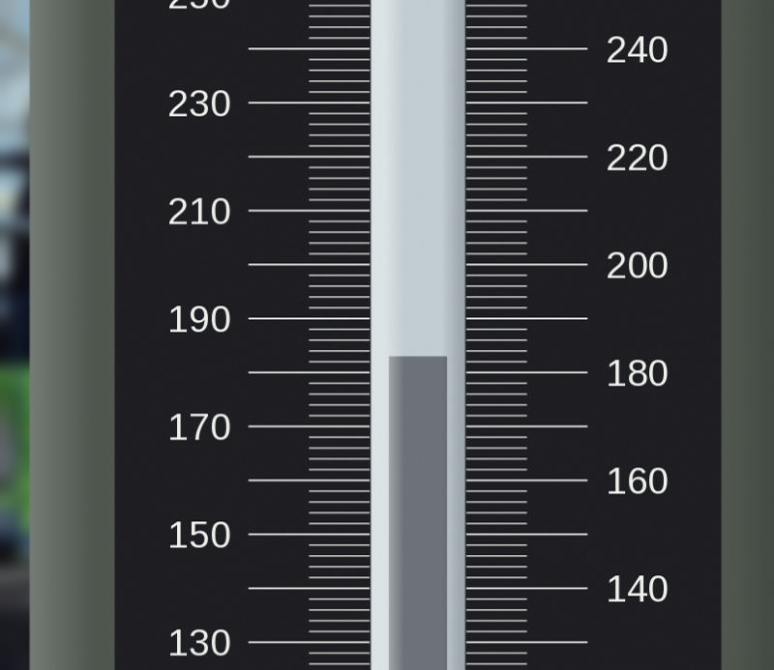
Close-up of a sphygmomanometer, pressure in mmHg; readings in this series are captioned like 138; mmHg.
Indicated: 183; mmHg
